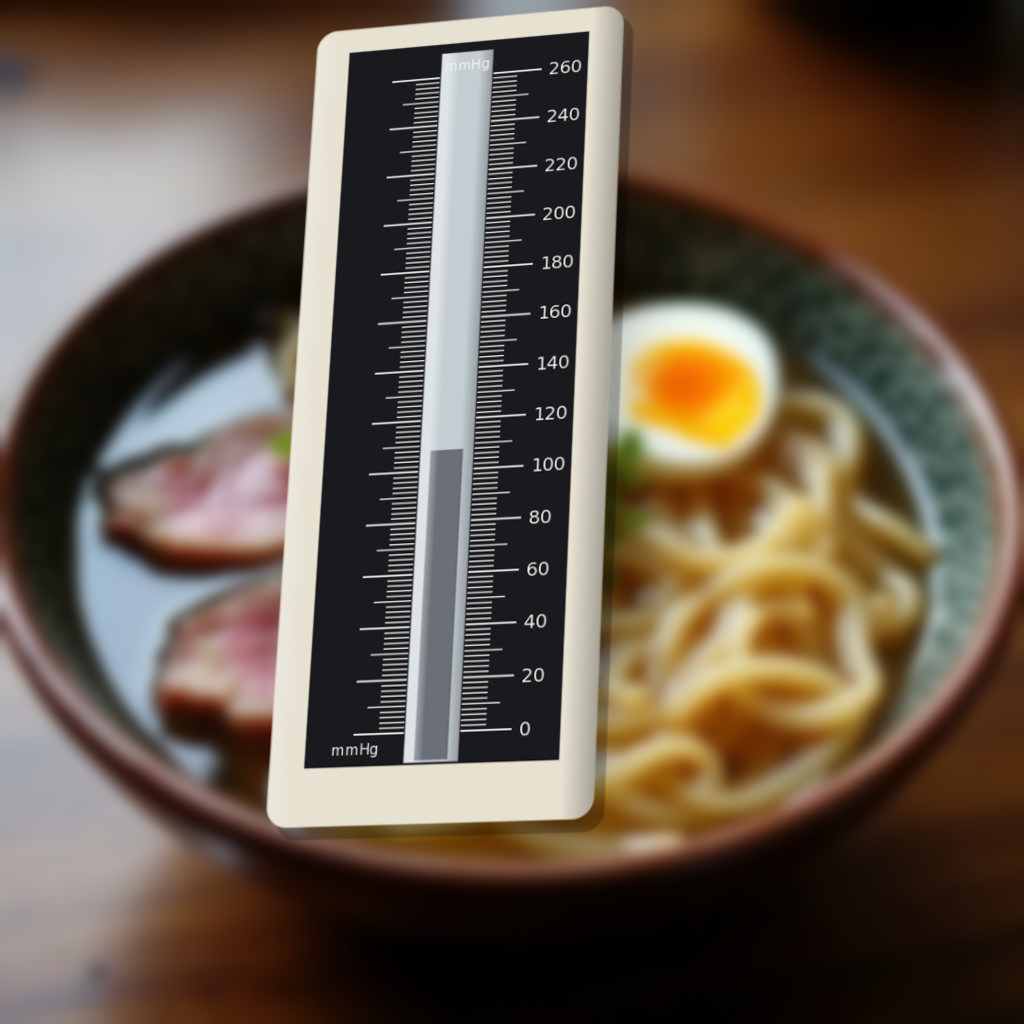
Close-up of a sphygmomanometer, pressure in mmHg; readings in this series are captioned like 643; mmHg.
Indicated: 108; mmHg
